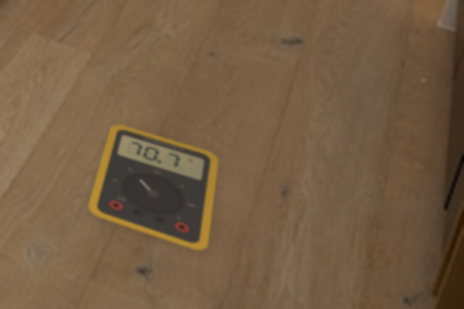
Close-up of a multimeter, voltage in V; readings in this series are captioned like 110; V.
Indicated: 70.7; V
